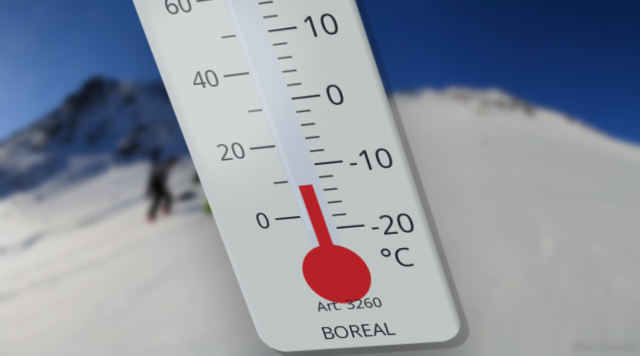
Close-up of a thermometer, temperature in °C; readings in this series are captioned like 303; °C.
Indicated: -13; °C
